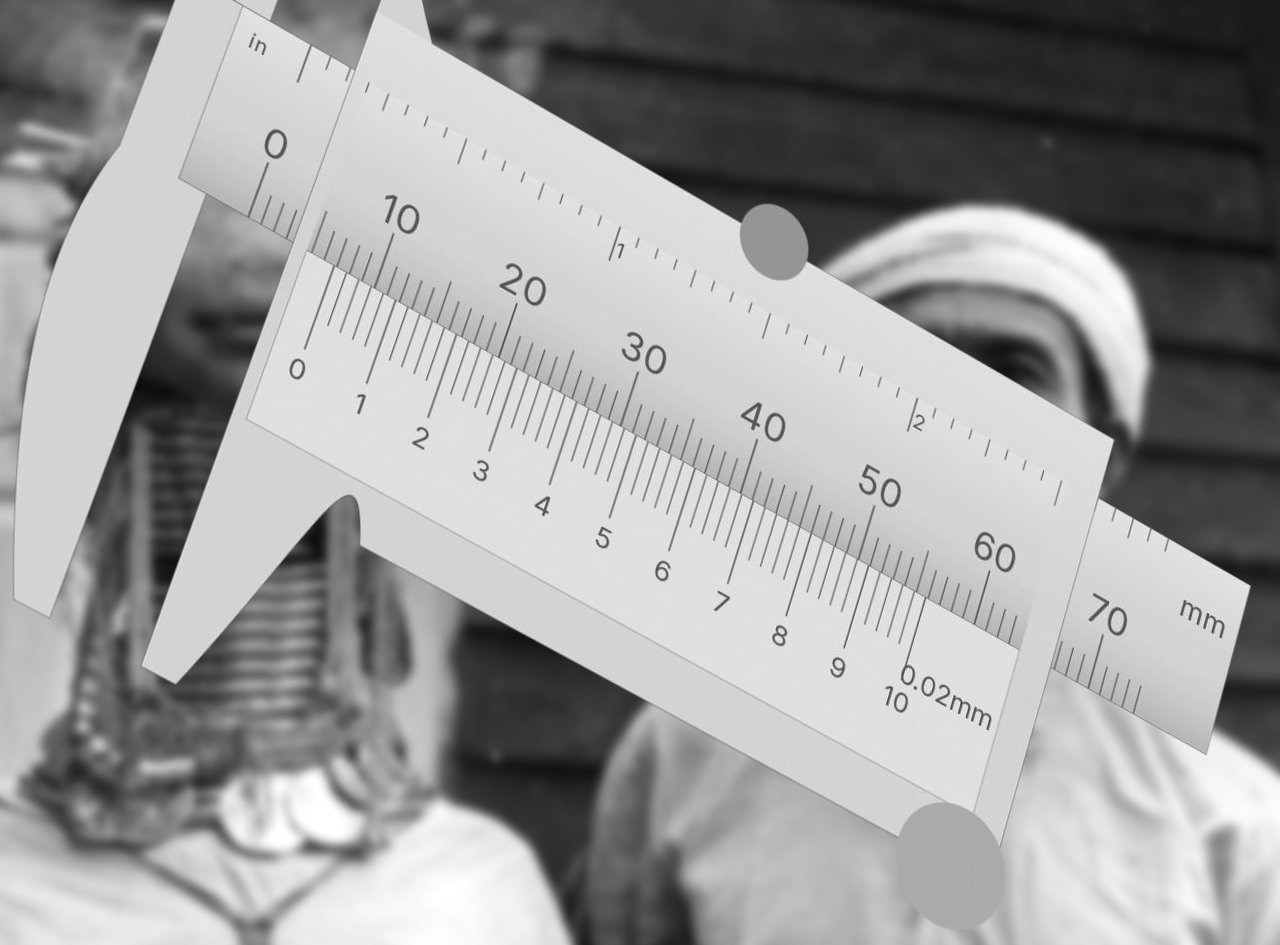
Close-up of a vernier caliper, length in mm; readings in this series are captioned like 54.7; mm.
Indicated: 6.8; mm
